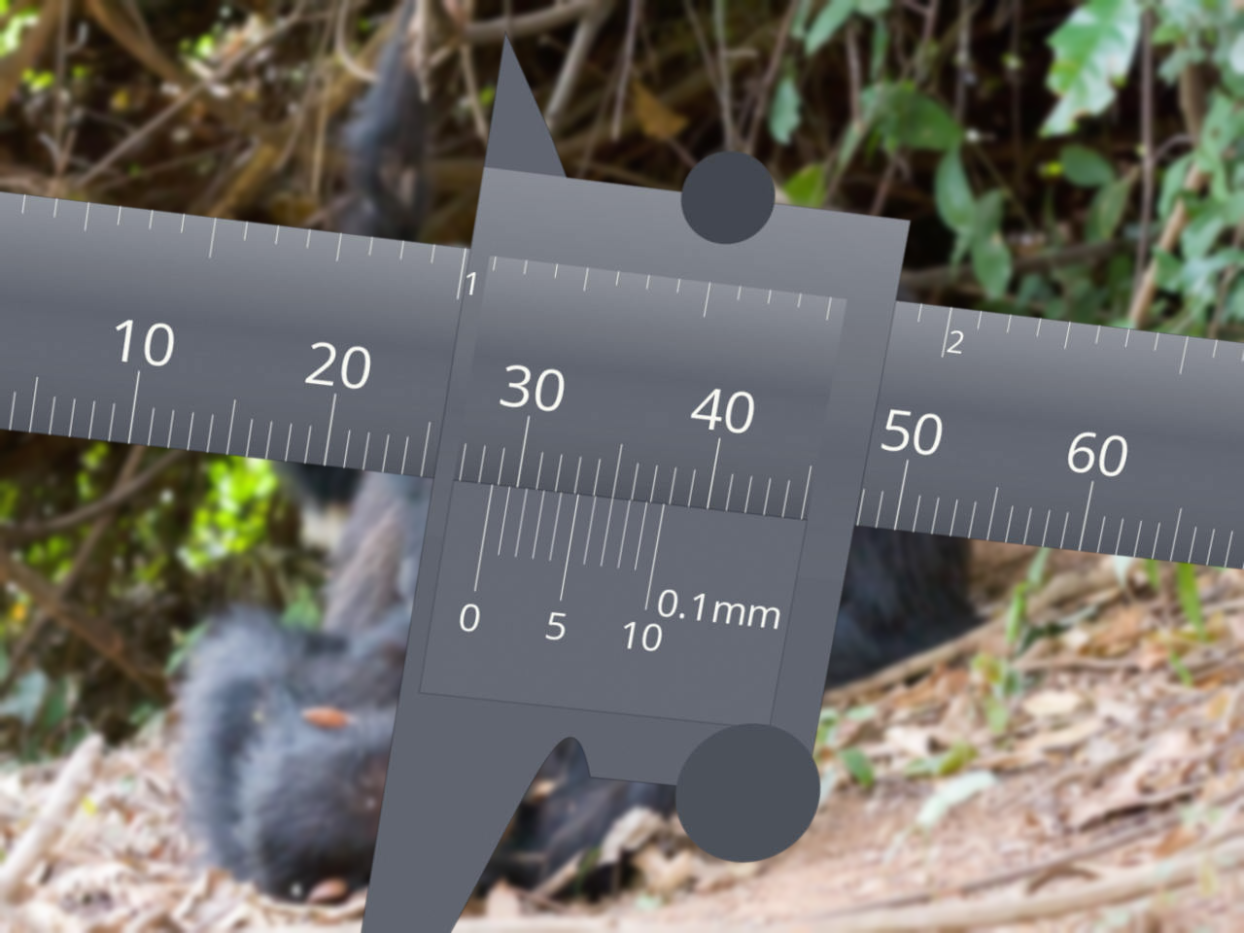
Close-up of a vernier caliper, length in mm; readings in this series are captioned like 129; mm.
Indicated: 28.7; mm
